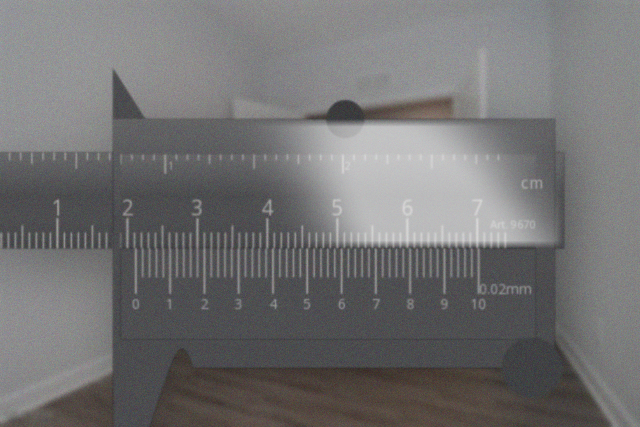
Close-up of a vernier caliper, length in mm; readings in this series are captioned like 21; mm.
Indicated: 21.2; mm
